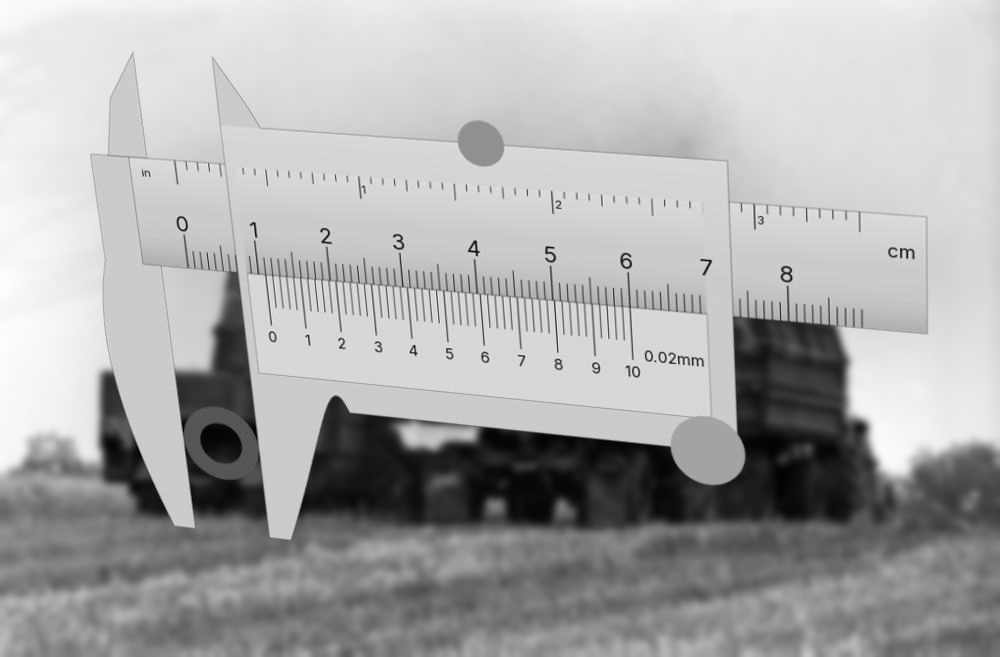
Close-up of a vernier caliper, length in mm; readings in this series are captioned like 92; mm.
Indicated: 11.0; mm
